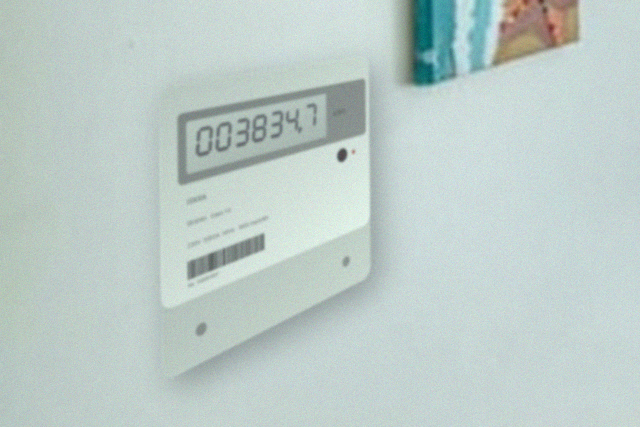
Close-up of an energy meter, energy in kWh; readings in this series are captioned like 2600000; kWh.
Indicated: 3834.7; kWh
